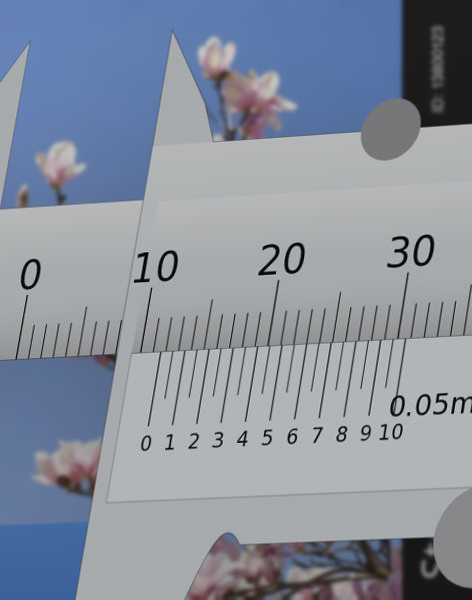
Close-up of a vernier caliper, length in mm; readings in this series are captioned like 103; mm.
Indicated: 11.6; mm
